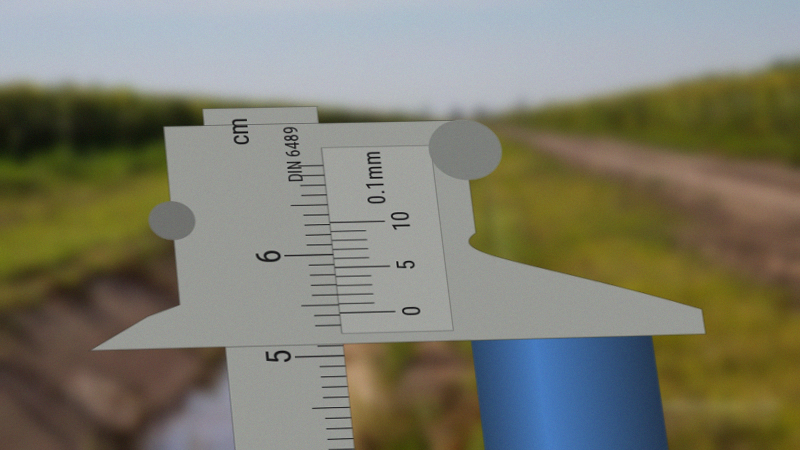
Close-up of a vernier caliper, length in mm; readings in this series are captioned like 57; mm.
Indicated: 54.2; mm
